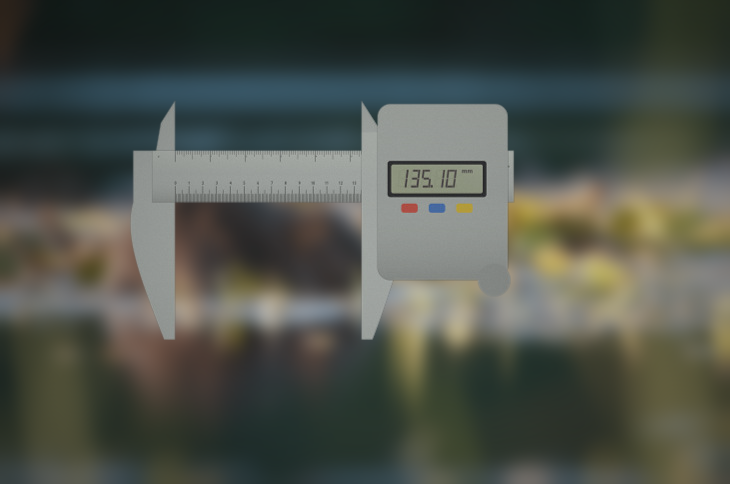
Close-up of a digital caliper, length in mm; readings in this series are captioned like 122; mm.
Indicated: 135.10; mm
